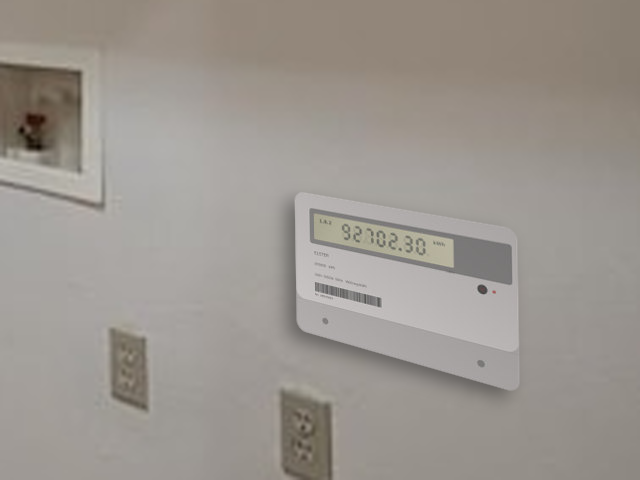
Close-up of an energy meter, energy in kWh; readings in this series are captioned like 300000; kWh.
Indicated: 92702.30; kWh
